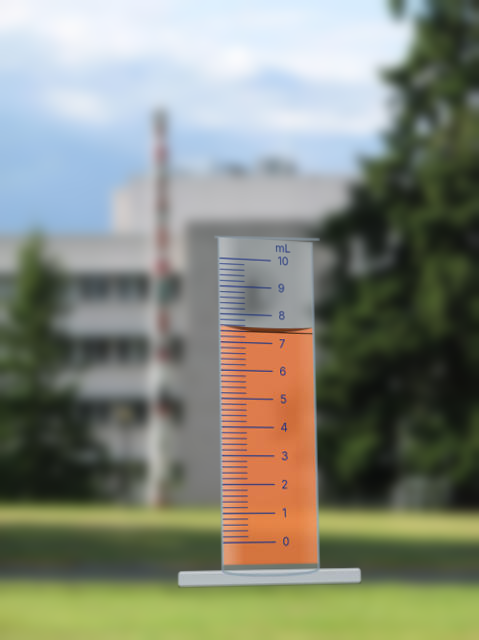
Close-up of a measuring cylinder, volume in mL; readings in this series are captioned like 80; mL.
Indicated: 7.4; mL
